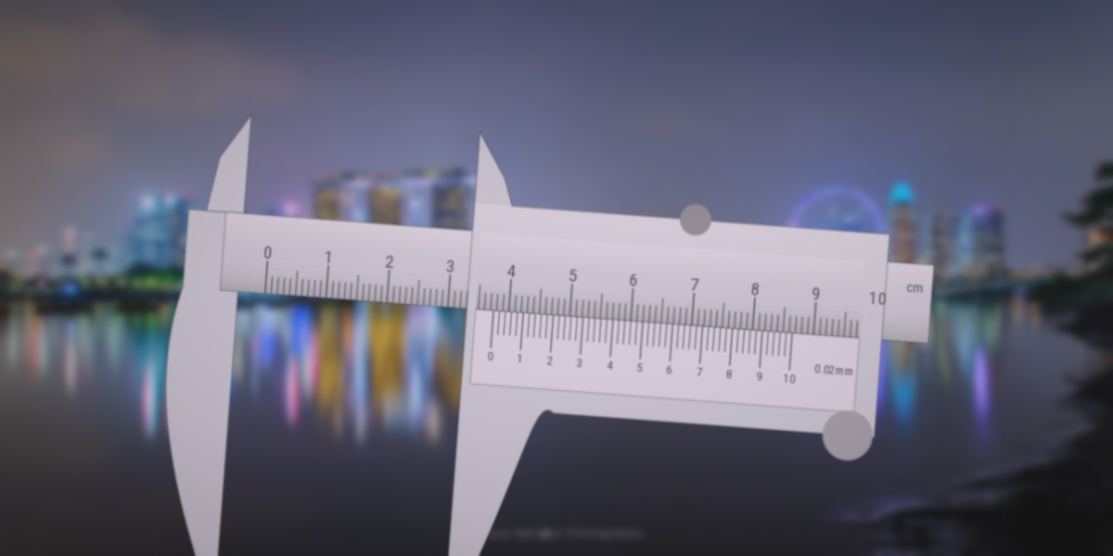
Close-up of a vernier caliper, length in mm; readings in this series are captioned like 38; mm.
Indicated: 37.5; mm
